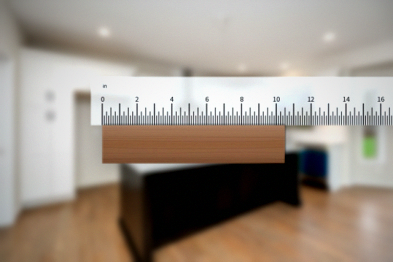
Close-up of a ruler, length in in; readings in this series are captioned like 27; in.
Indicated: 10.5; in
